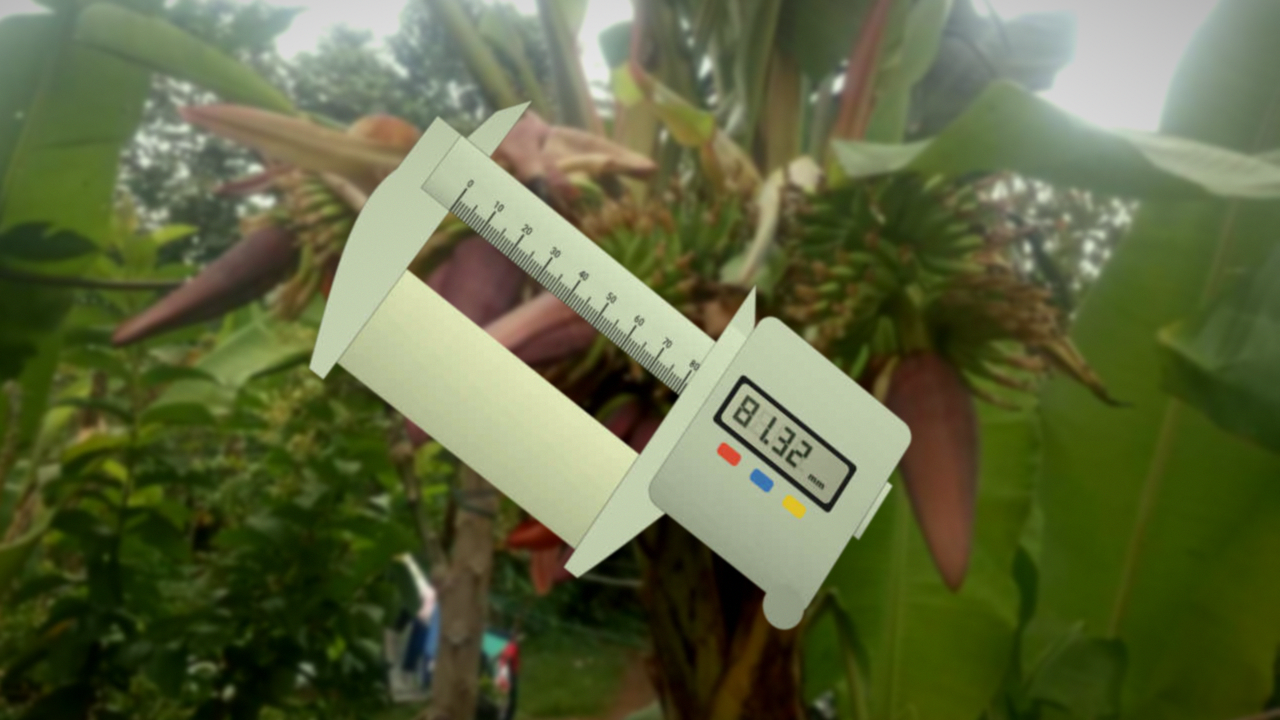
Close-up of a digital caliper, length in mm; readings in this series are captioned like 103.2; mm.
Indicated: 81.32; mm
